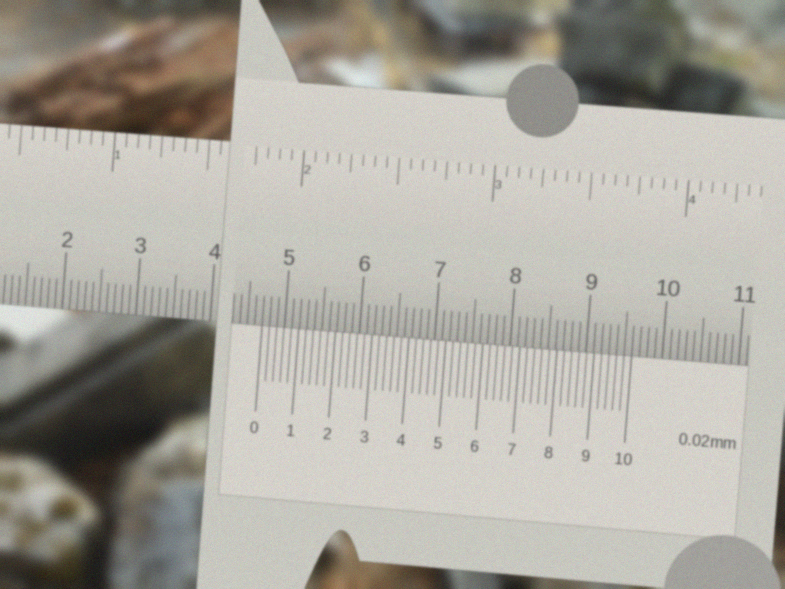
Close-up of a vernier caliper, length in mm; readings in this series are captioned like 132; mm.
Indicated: 47.0; mm
